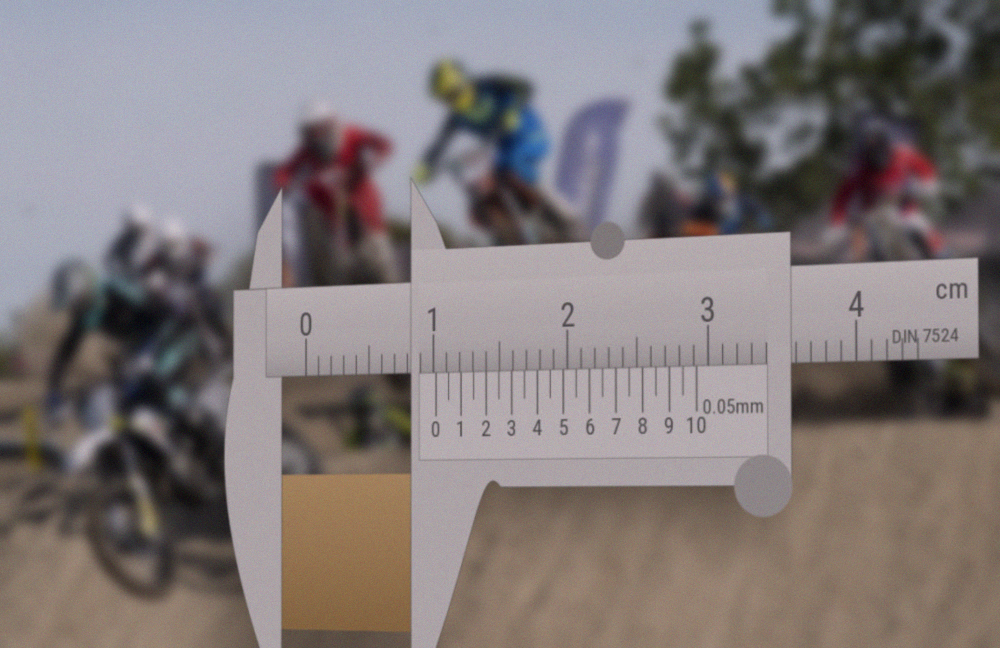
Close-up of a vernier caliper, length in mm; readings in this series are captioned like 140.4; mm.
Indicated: 10.2; mm
